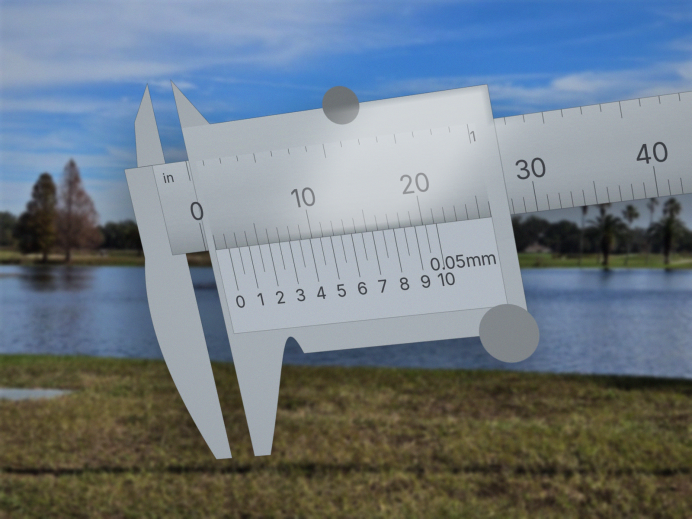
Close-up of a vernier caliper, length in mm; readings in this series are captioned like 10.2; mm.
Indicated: 2.2; mm
